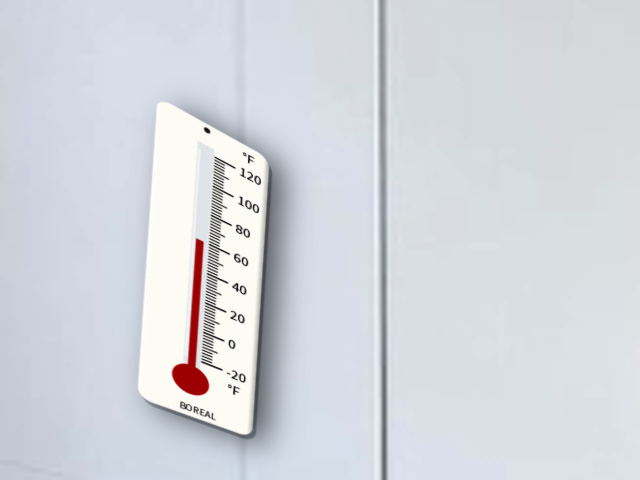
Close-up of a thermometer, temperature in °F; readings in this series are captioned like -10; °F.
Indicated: 60; °F
